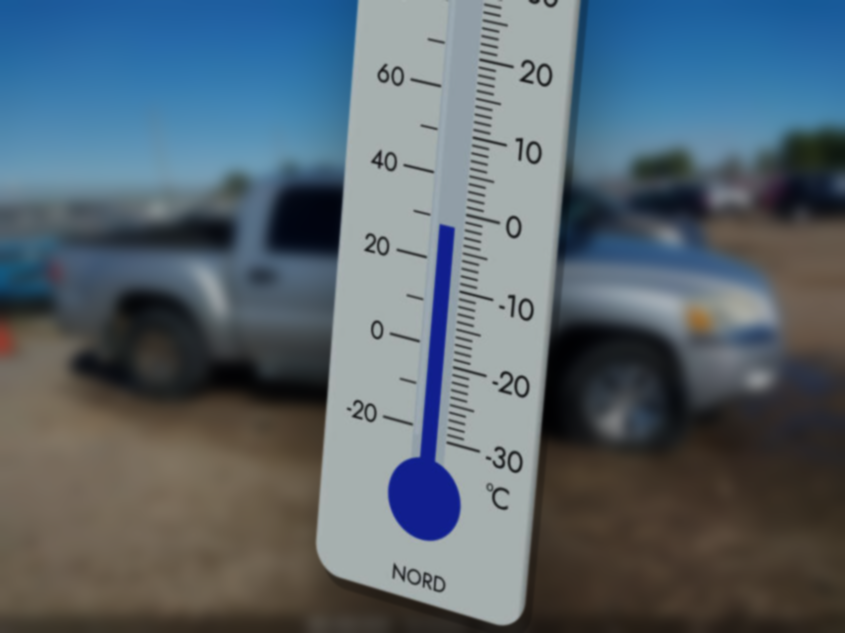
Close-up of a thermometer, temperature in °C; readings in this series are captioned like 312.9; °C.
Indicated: -2; °C
